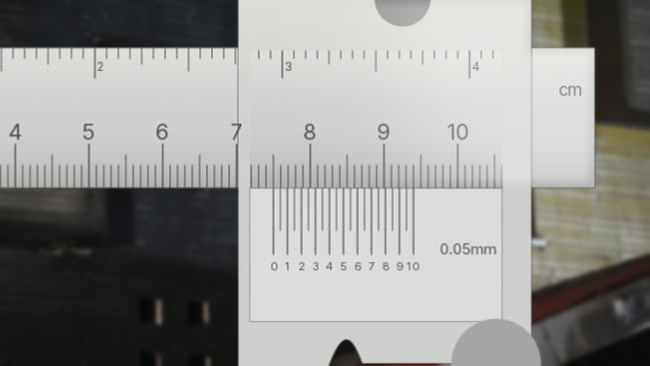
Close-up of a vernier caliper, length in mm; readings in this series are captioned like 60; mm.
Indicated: 75.0; mm
